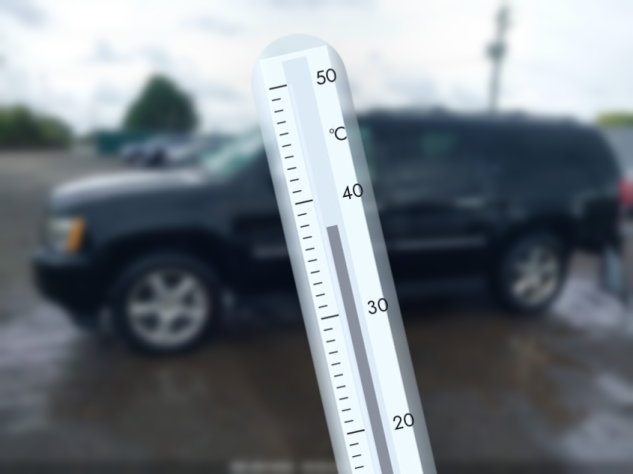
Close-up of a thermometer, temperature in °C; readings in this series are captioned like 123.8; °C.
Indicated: 37.5; °C
